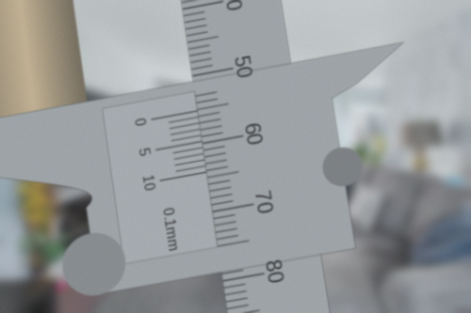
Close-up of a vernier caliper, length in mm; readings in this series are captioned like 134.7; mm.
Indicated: 55.2; mm
